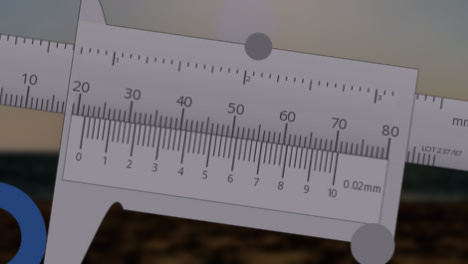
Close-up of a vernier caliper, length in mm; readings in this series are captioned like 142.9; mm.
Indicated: 21.5; mm
